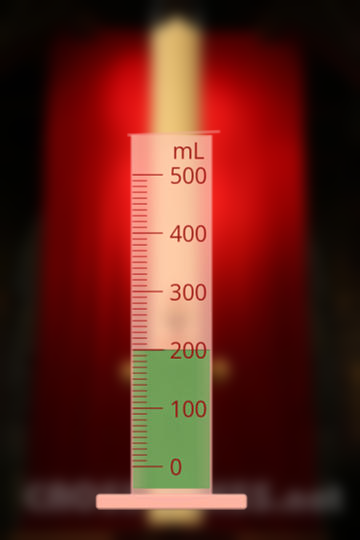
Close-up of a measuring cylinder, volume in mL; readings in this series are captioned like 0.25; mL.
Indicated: 200; mL
